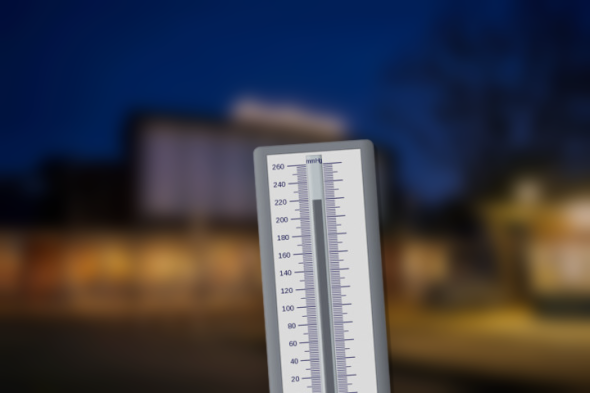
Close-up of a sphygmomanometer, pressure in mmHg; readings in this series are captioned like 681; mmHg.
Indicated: 220; mmHg
